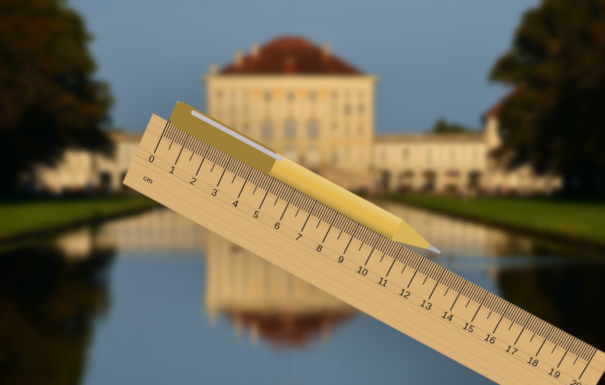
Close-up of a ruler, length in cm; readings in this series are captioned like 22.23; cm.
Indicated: 12.5; cm
